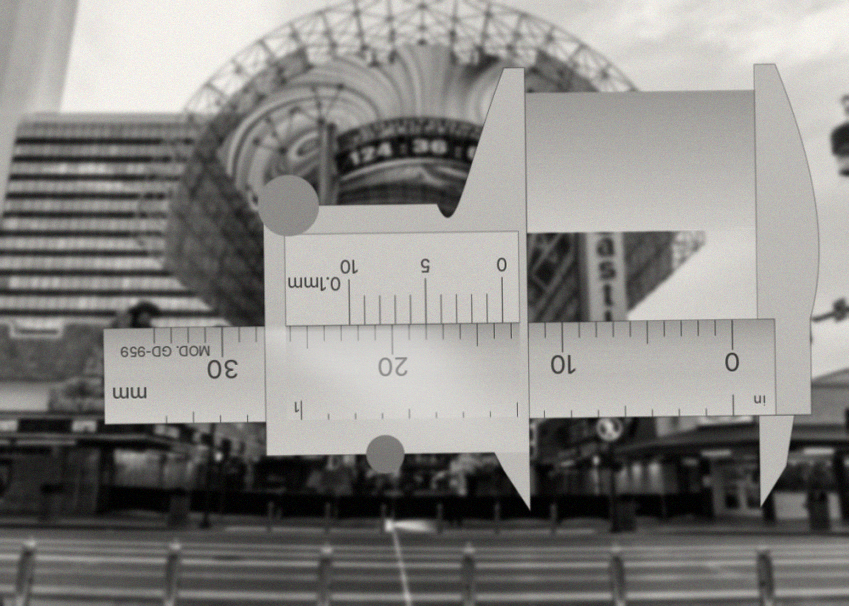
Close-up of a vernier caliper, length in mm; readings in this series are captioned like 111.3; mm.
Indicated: 13.5; mm
